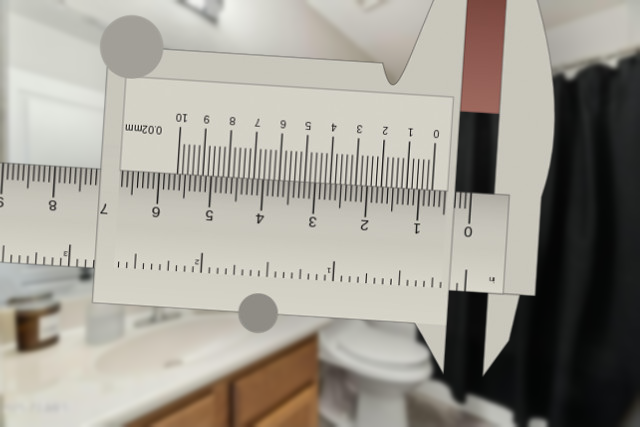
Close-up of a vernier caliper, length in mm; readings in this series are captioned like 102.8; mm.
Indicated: 7.5; mm
